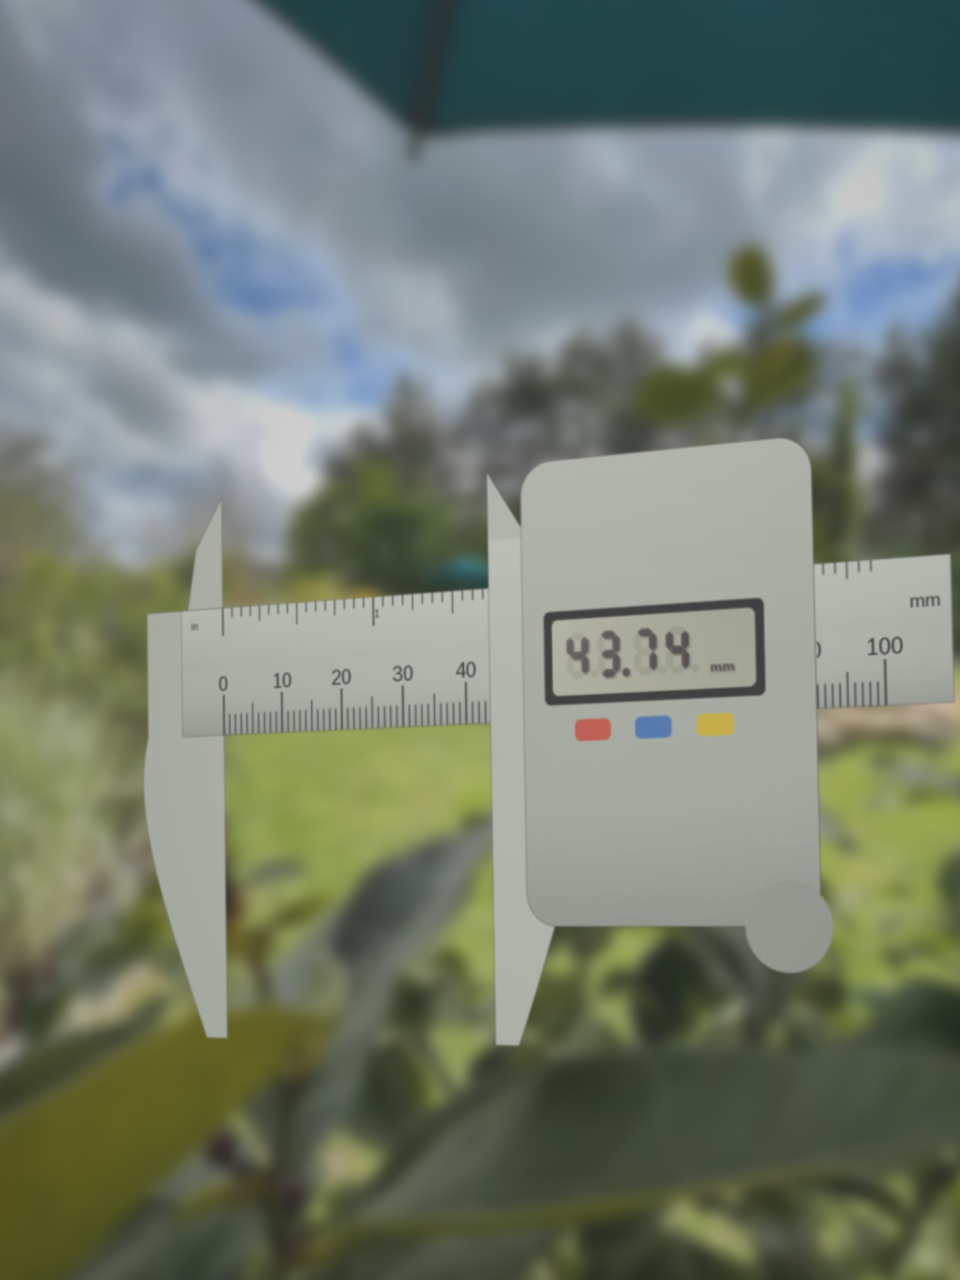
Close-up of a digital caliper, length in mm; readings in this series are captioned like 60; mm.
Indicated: 43.74; mm
